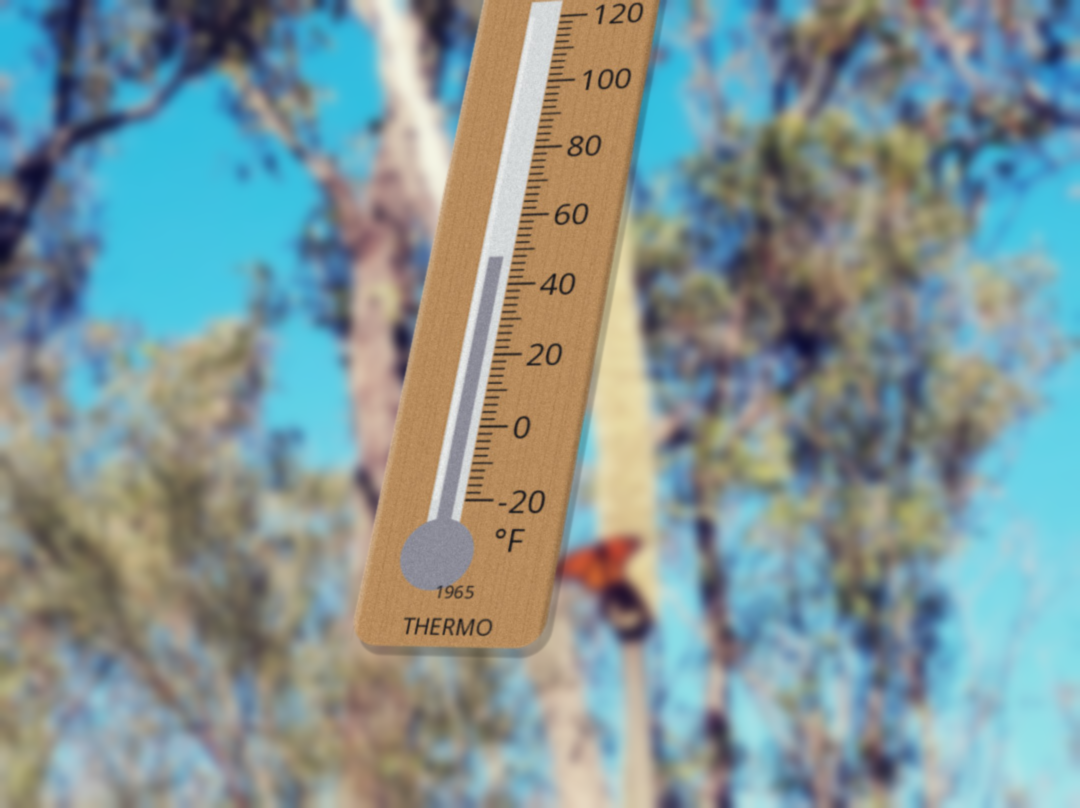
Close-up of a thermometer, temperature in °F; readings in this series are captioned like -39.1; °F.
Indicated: 48; °F
